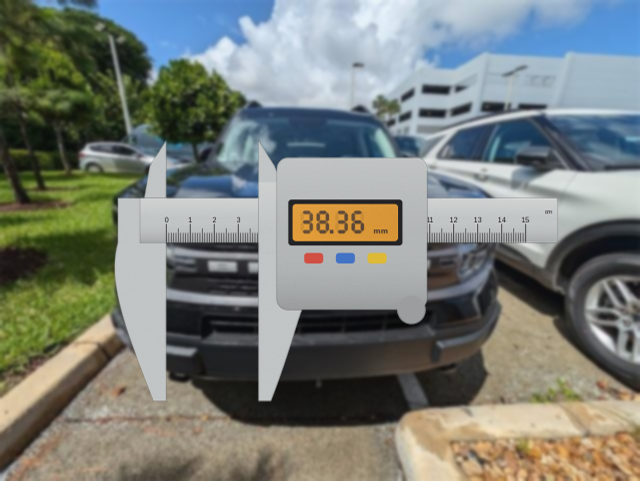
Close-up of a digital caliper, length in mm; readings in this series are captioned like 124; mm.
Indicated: 38.36; mm
